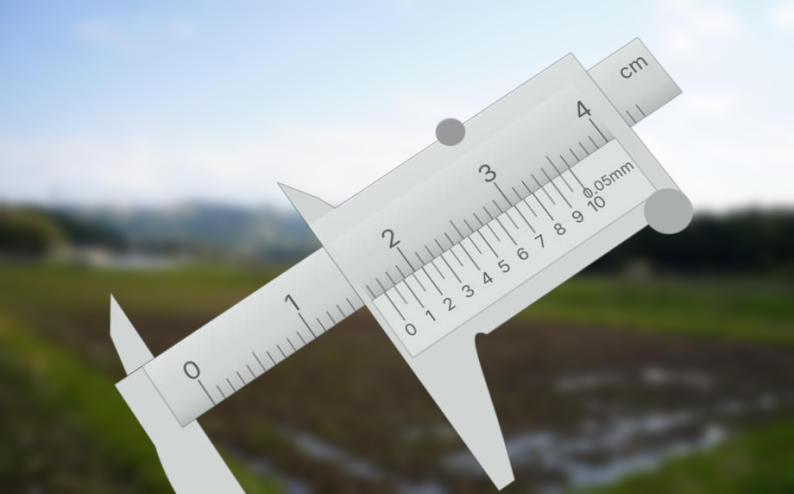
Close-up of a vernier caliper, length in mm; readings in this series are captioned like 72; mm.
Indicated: 16.9; mm
